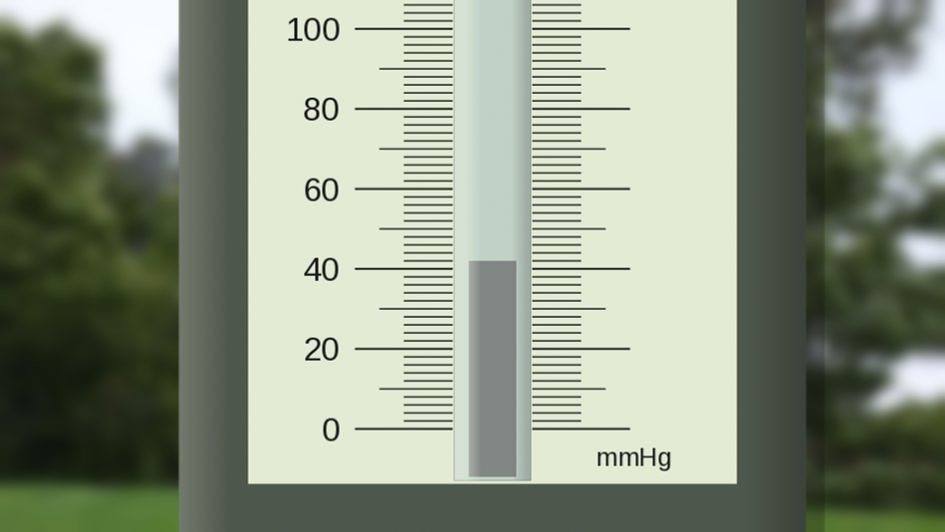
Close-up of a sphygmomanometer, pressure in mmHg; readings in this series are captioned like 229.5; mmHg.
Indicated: 42; mmHg
